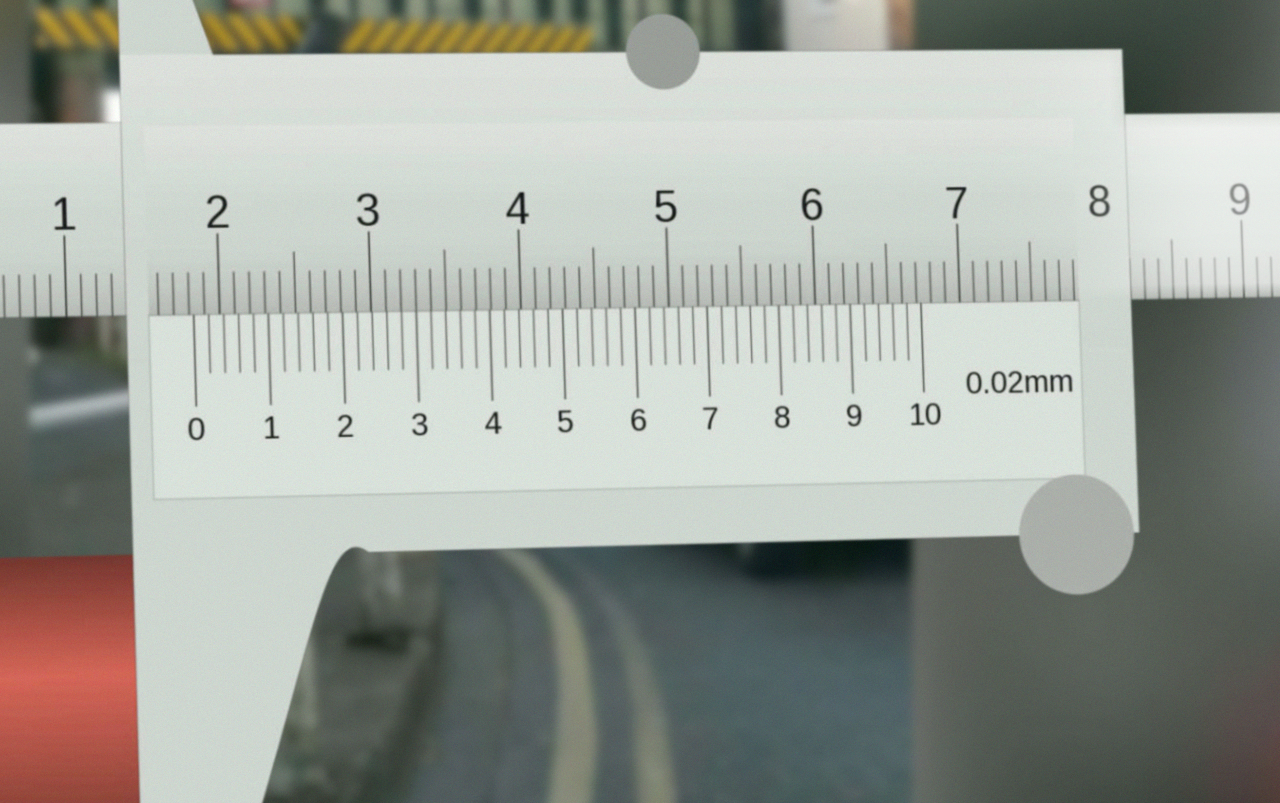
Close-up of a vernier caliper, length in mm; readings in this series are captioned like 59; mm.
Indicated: 18.3; mm
